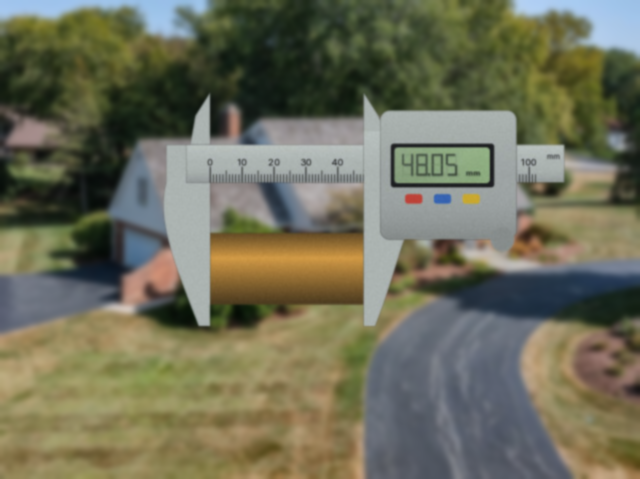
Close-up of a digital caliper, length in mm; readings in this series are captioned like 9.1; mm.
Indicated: 48.05; mm
